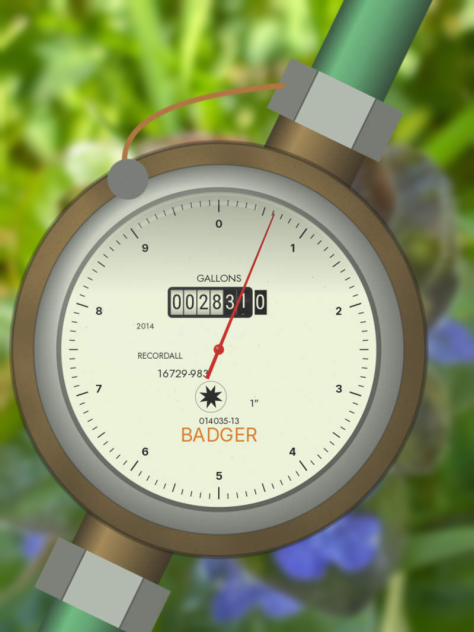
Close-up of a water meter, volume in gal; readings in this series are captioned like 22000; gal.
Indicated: 28310.6; gal
